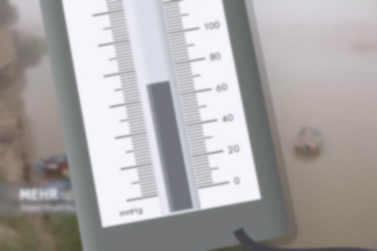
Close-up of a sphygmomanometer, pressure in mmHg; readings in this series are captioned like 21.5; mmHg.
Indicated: 70; mmHg
